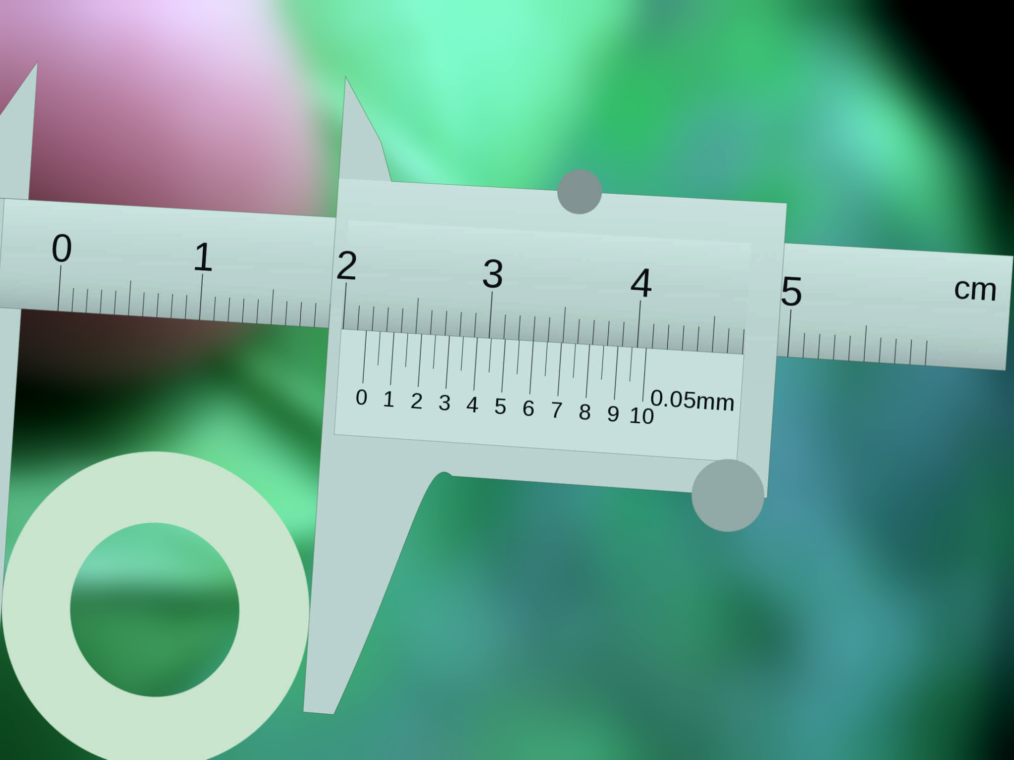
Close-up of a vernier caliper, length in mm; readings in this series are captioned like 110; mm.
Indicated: 21.6; mm
